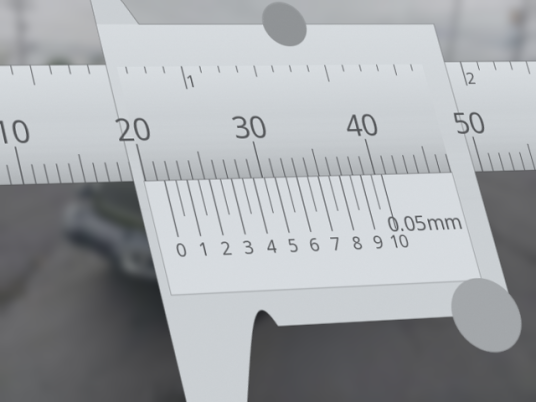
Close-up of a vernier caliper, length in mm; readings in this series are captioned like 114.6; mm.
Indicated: 21.6; mm
